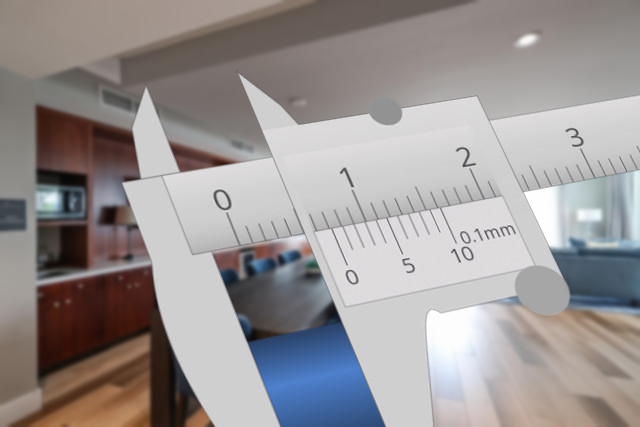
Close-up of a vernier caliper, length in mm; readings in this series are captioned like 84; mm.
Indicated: 7.2; mm
